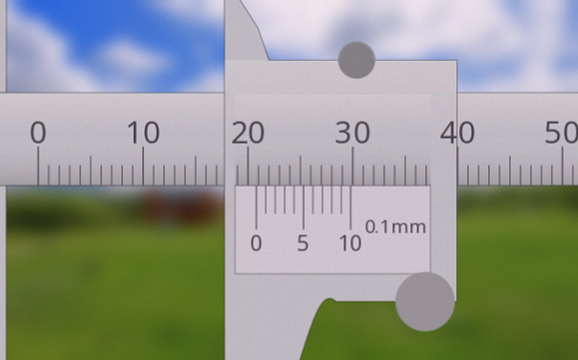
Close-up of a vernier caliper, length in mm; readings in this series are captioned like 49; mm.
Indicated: 20.8; mm
